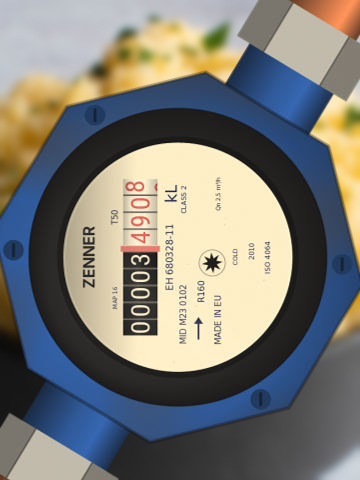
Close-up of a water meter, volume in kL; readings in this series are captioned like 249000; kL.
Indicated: 3.4908; kL
